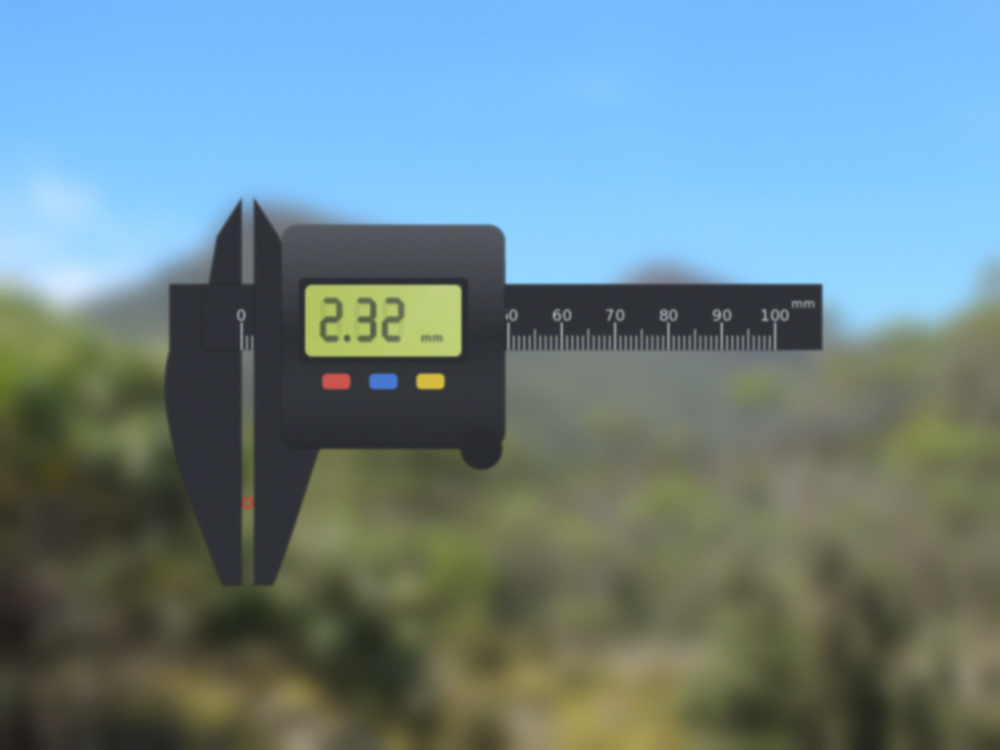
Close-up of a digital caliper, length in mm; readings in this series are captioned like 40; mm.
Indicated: 2.32; mm
